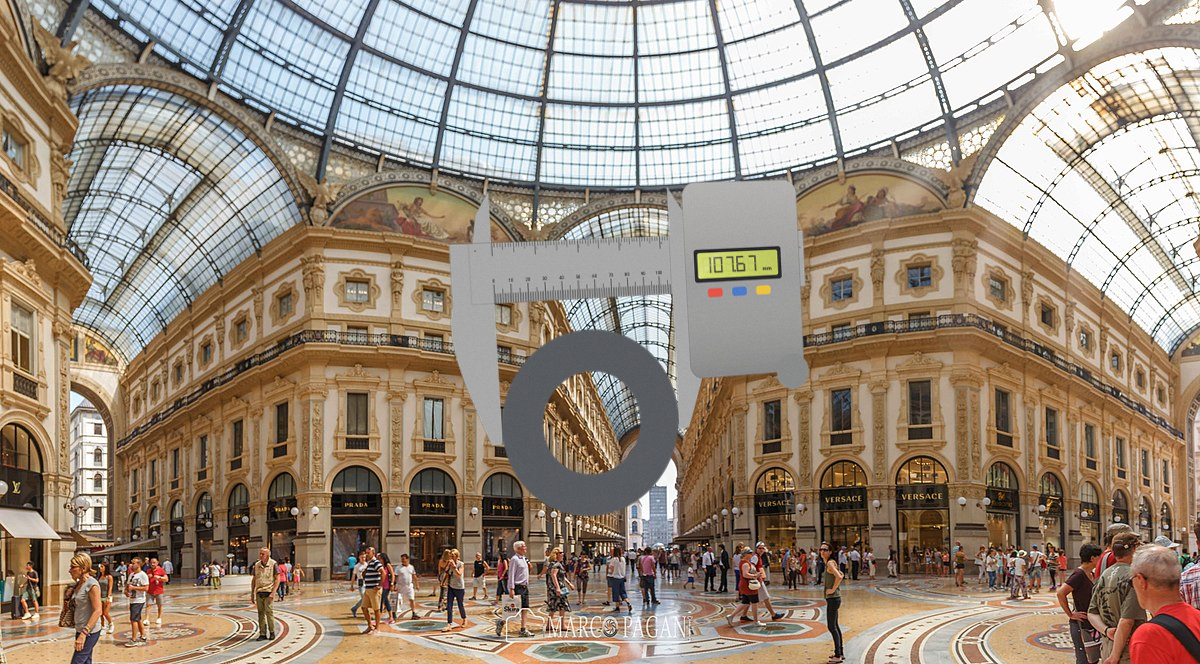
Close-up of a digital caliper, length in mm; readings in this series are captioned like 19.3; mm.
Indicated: 107.67; mm
